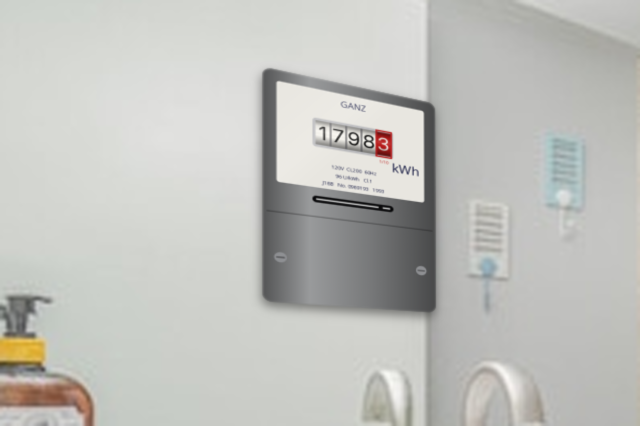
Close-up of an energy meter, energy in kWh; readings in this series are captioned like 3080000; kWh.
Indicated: 1798.3; kWh
